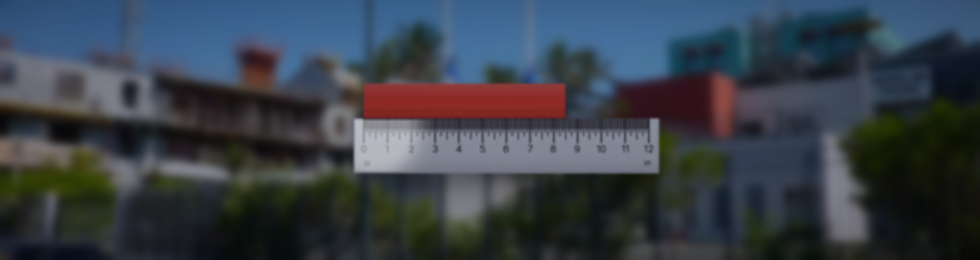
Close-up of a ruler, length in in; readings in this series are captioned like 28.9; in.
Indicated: 8.5; in
